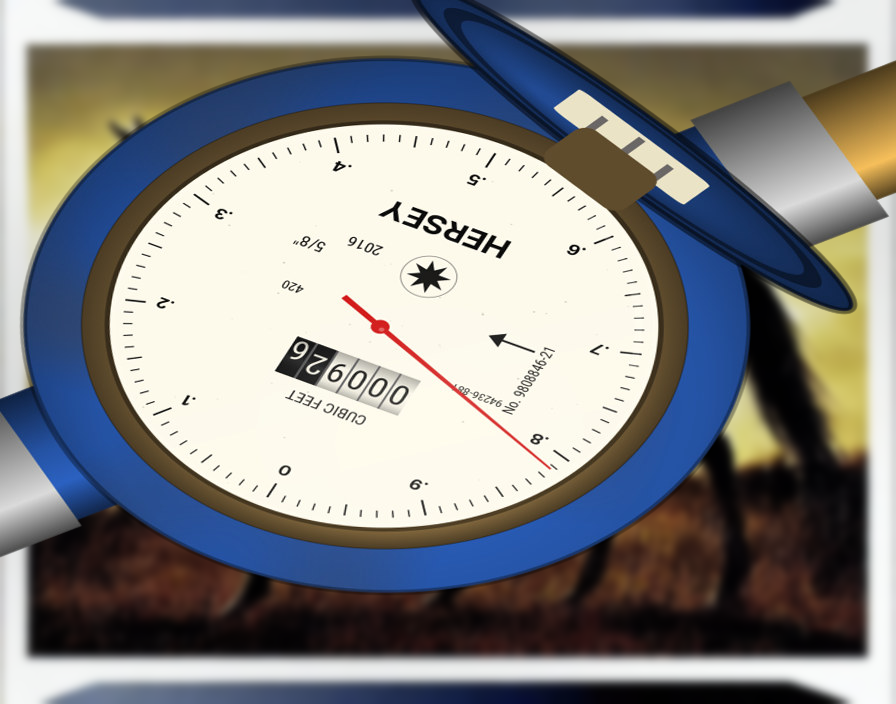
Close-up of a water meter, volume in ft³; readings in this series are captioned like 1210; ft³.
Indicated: 925.81; ft³
